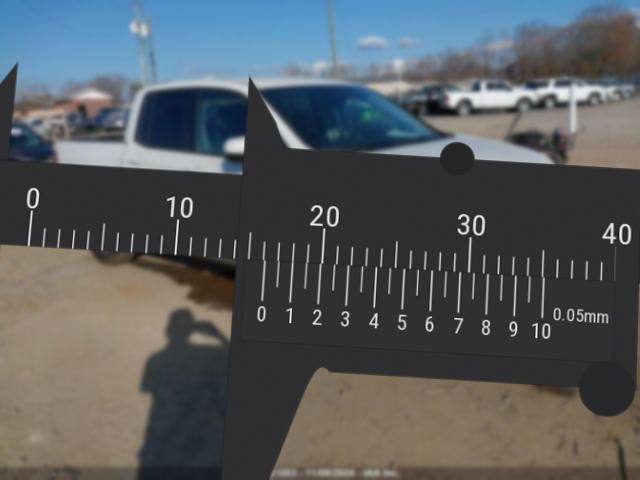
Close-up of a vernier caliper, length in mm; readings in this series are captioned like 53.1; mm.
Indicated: 16.1; mm
